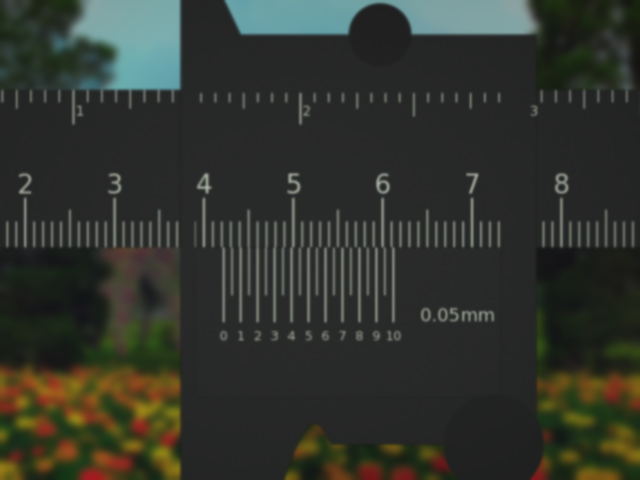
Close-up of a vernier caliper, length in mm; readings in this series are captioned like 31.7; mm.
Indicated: 42.2; mm
